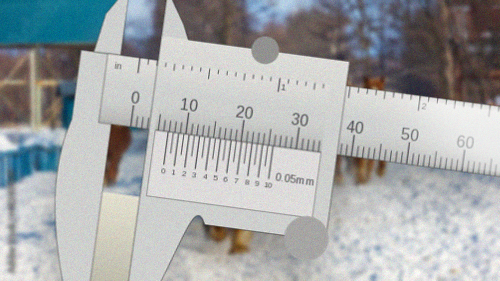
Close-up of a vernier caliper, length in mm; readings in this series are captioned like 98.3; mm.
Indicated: 6.8; mm
